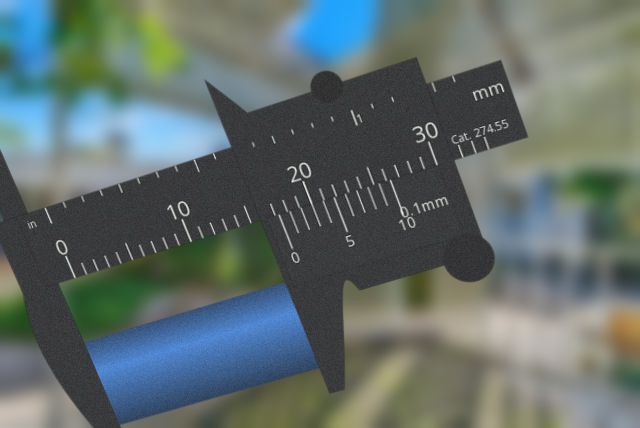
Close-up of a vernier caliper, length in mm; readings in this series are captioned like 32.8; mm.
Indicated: 17.3; mm
